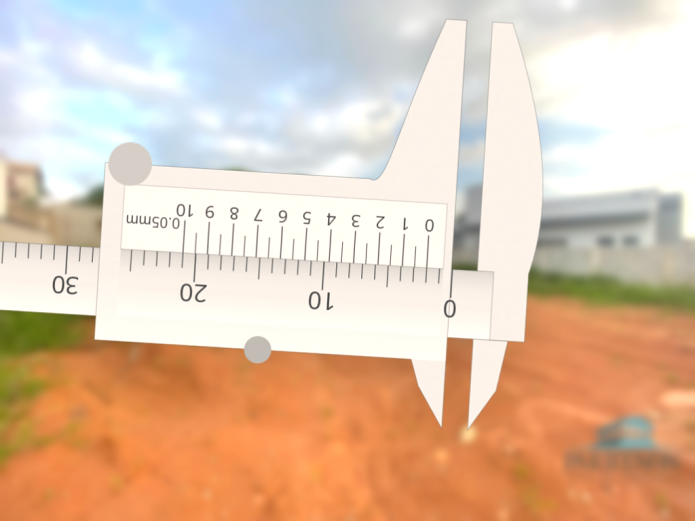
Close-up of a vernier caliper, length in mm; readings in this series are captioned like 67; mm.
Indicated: 2.0; mm
